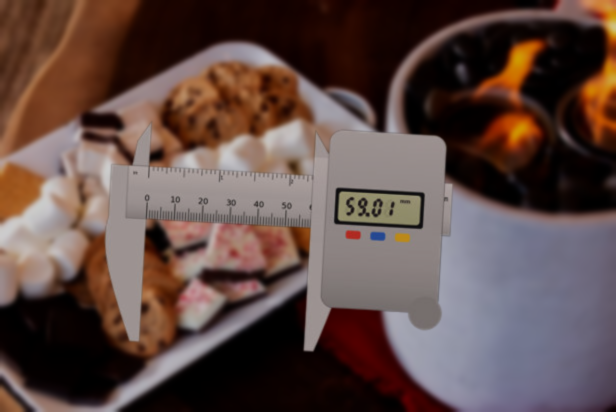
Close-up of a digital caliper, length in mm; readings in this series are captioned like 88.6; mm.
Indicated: 59.01; mm
